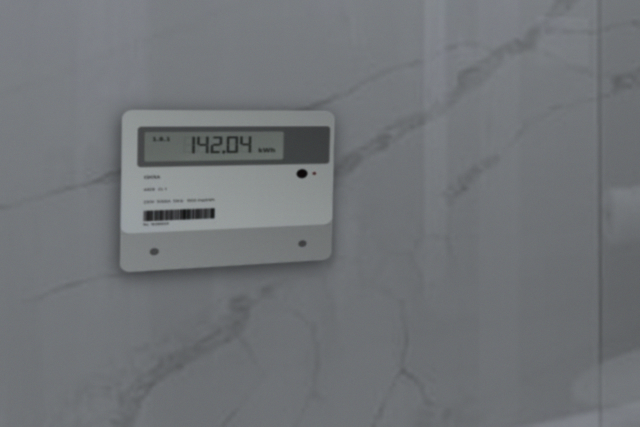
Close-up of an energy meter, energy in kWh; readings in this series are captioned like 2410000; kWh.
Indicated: 142.04; kWh
